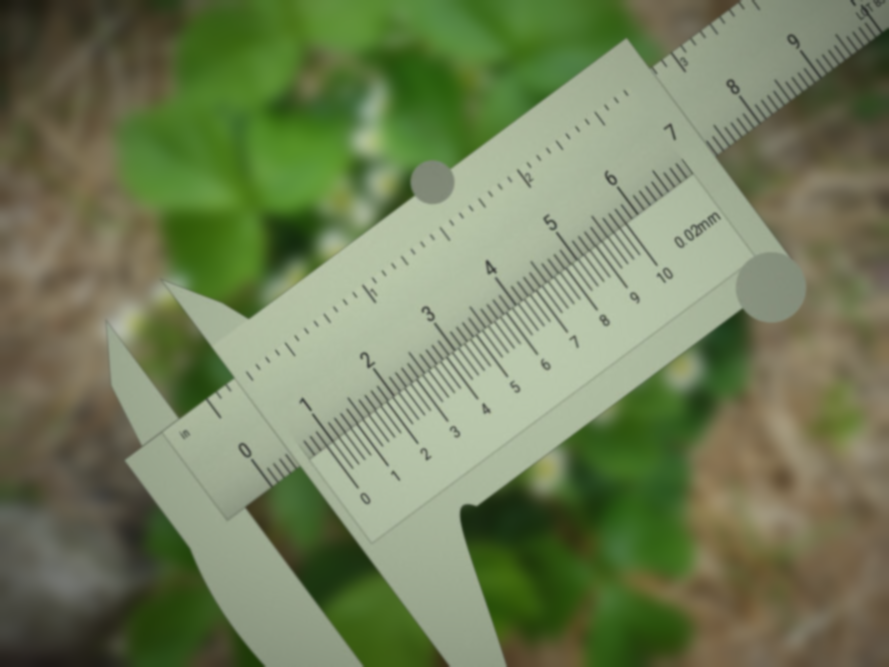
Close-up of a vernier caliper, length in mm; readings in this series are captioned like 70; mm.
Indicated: 9.0; mm
